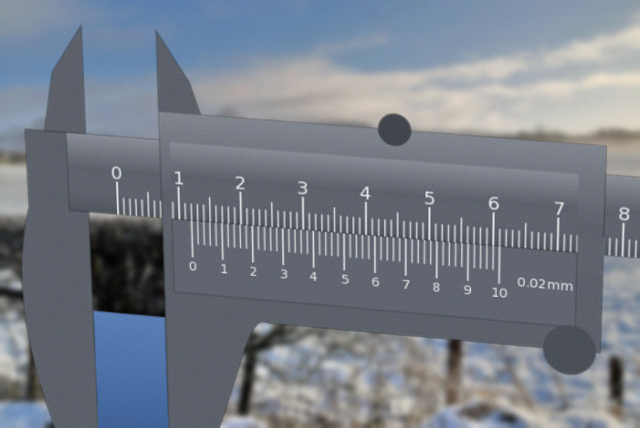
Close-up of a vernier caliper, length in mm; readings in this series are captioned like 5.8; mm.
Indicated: 12.0; mm
